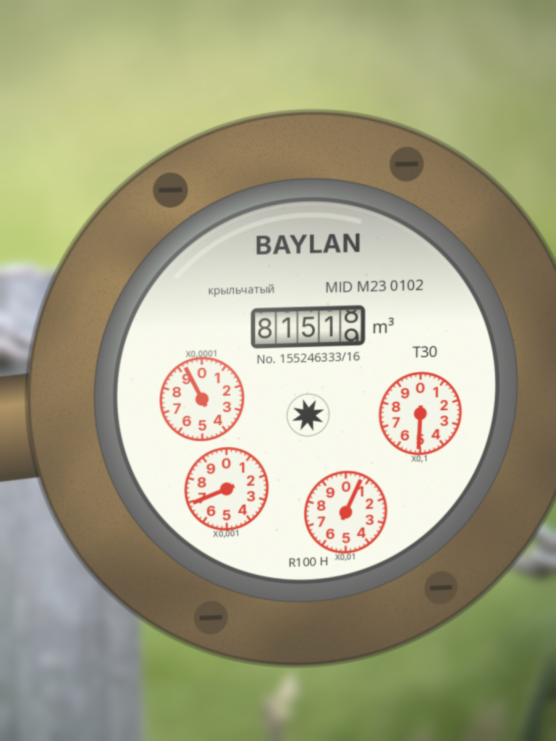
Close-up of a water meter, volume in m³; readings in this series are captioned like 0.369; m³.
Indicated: 81518.5069; m³
